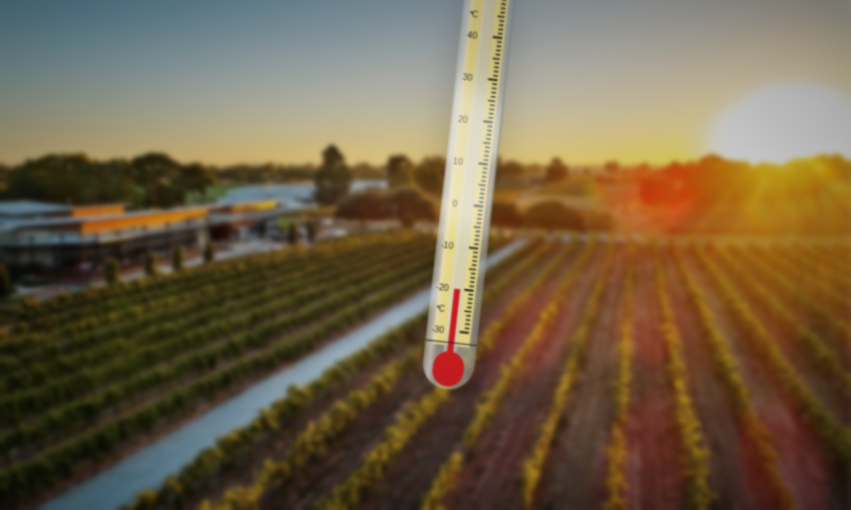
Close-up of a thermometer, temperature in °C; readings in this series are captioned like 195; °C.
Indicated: -20; °C
